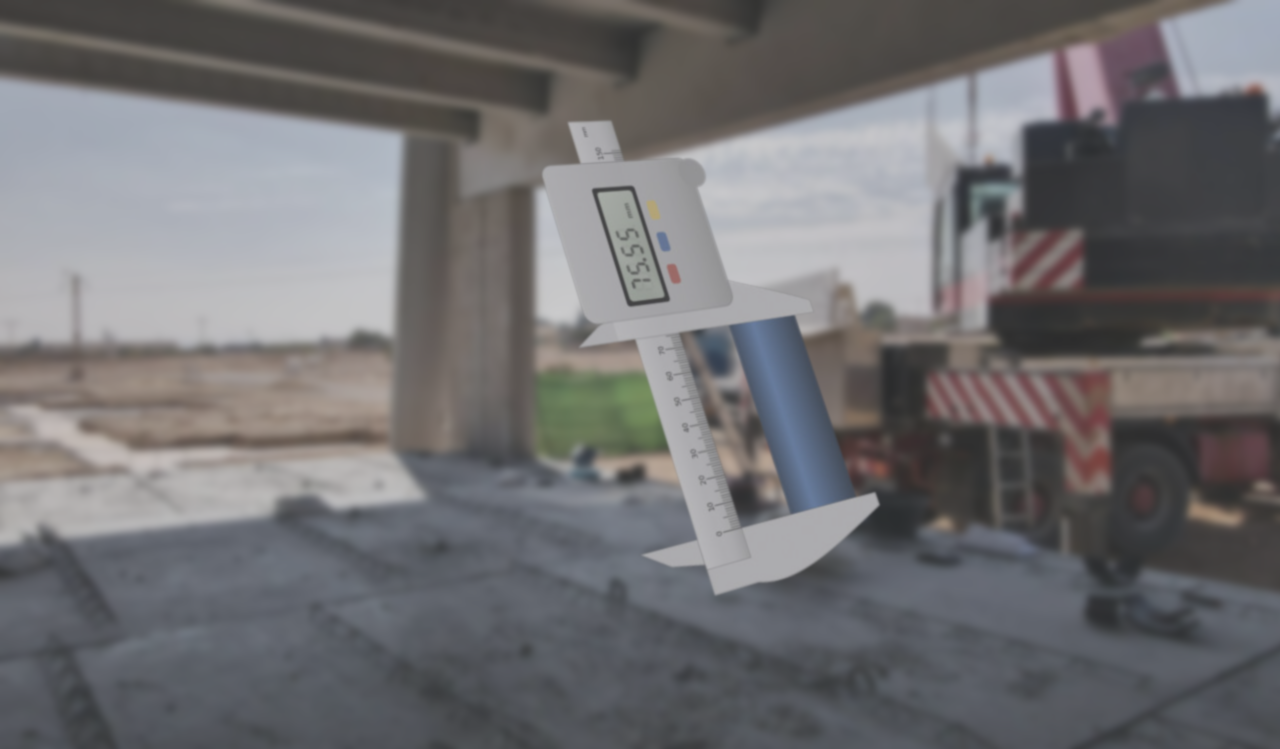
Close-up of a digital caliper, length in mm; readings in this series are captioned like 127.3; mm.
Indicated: 75.55; mm
